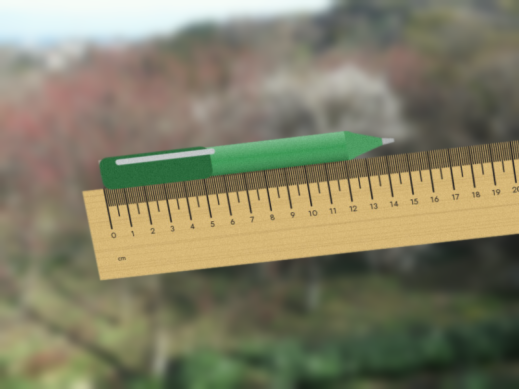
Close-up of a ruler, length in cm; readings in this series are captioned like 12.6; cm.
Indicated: 14.5; cm
